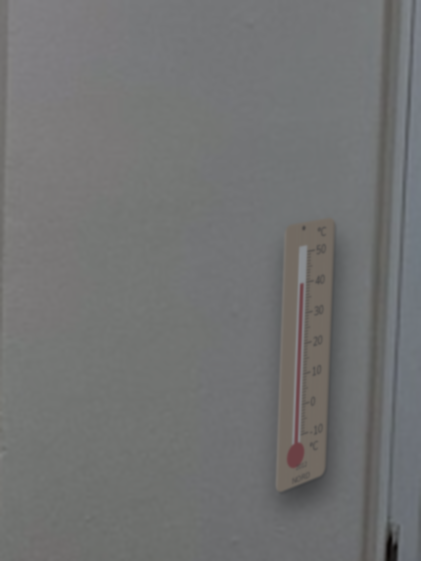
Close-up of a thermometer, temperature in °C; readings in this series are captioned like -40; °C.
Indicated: 40; °C
